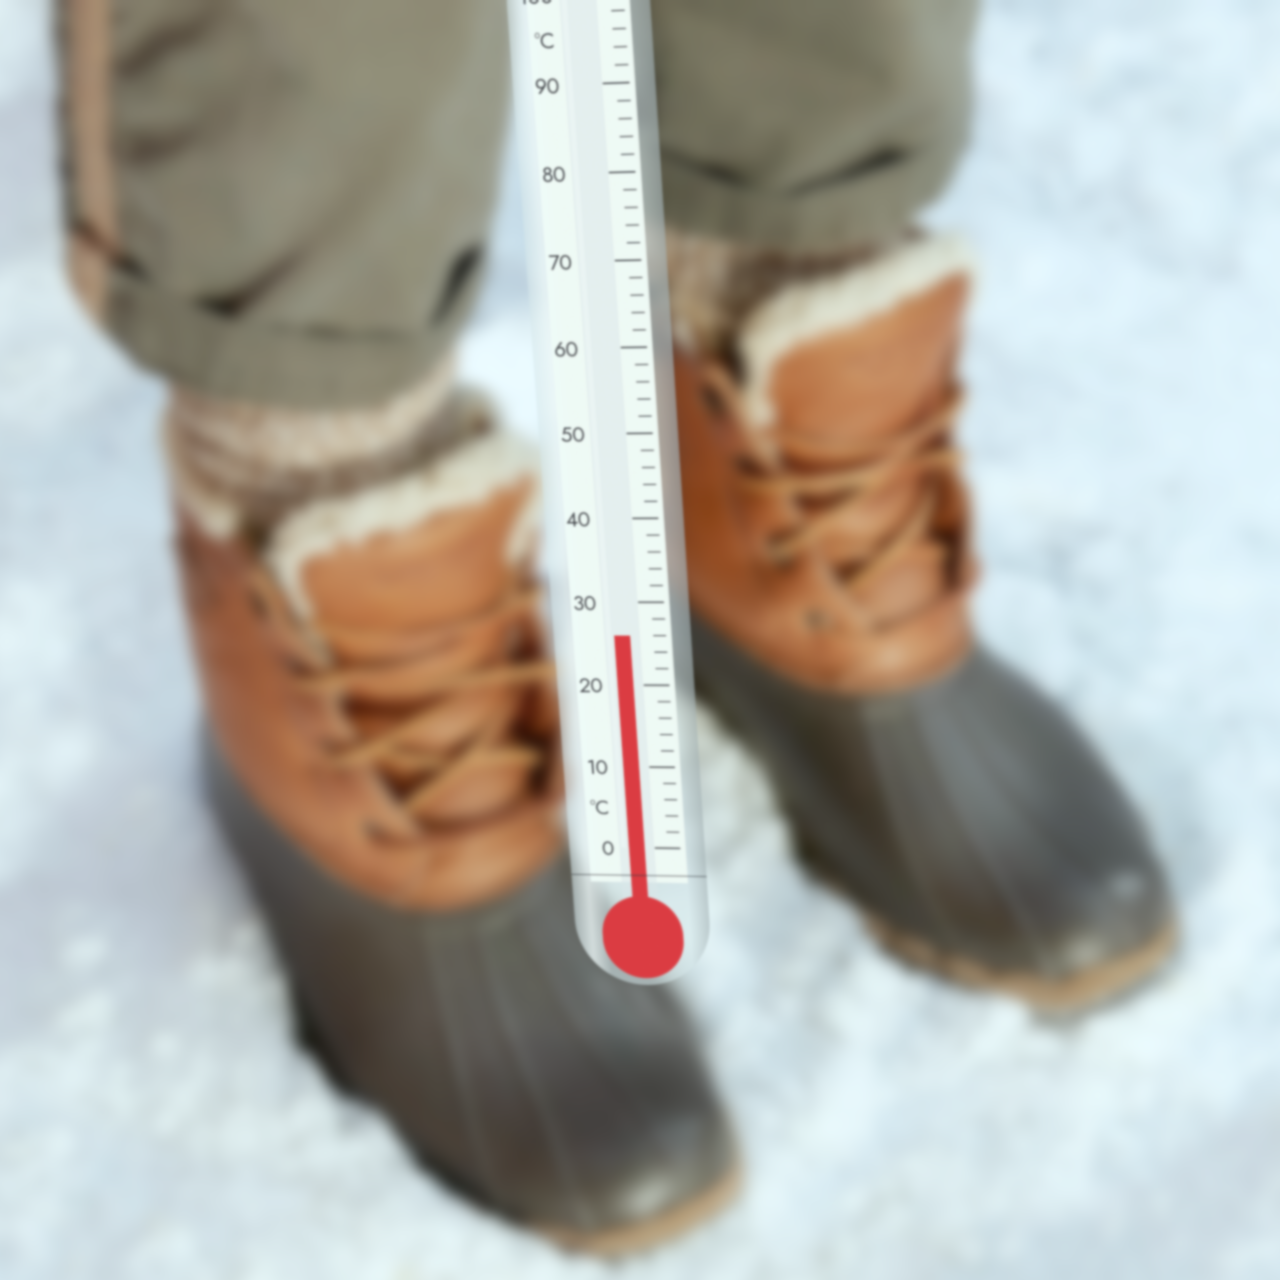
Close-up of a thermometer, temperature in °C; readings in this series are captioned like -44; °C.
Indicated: 26; °C
